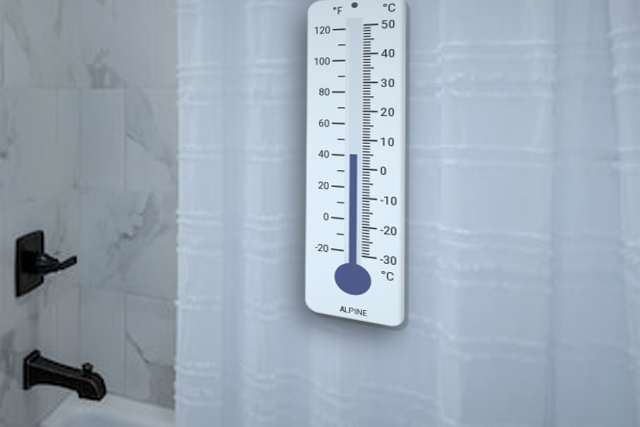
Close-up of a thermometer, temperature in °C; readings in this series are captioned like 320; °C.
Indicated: 5; °C
